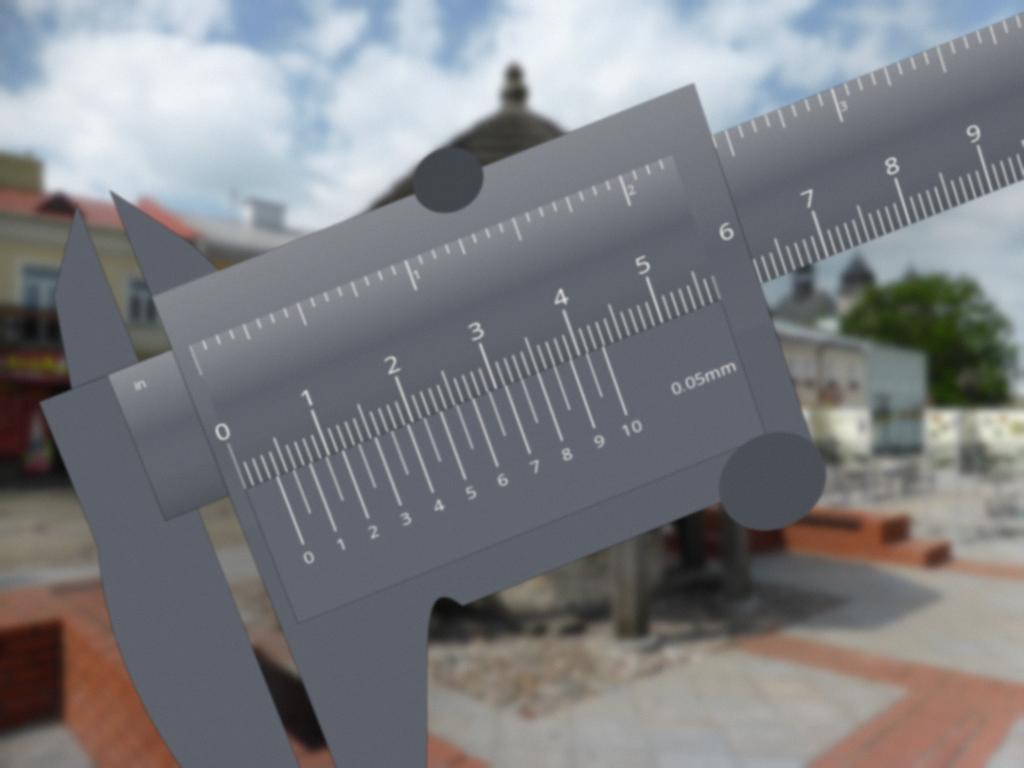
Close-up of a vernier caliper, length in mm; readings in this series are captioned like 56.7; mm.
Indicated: 3.8; mm
